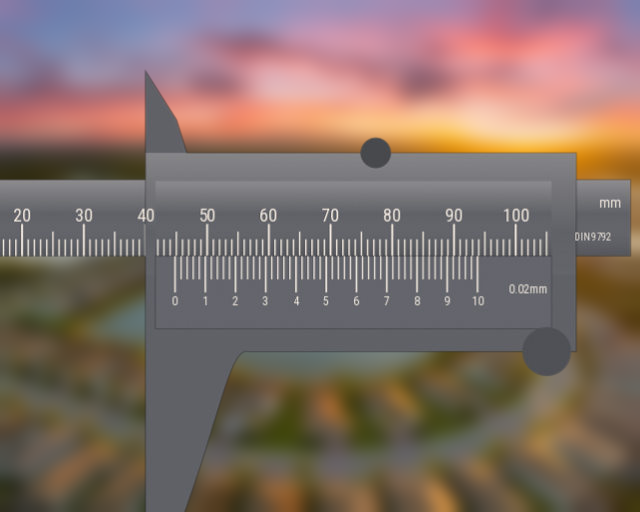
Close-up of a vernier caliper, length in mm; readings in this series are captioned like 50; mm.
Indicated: 44.8; mm
